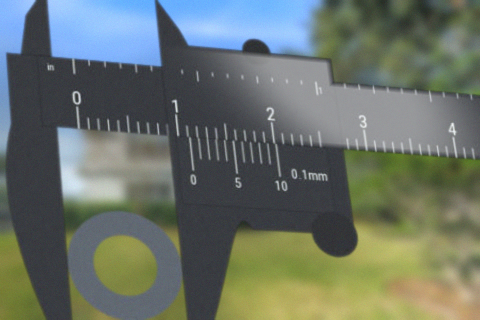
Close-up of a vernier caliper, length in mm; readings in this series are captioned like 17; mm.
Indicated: 11.2; mm
